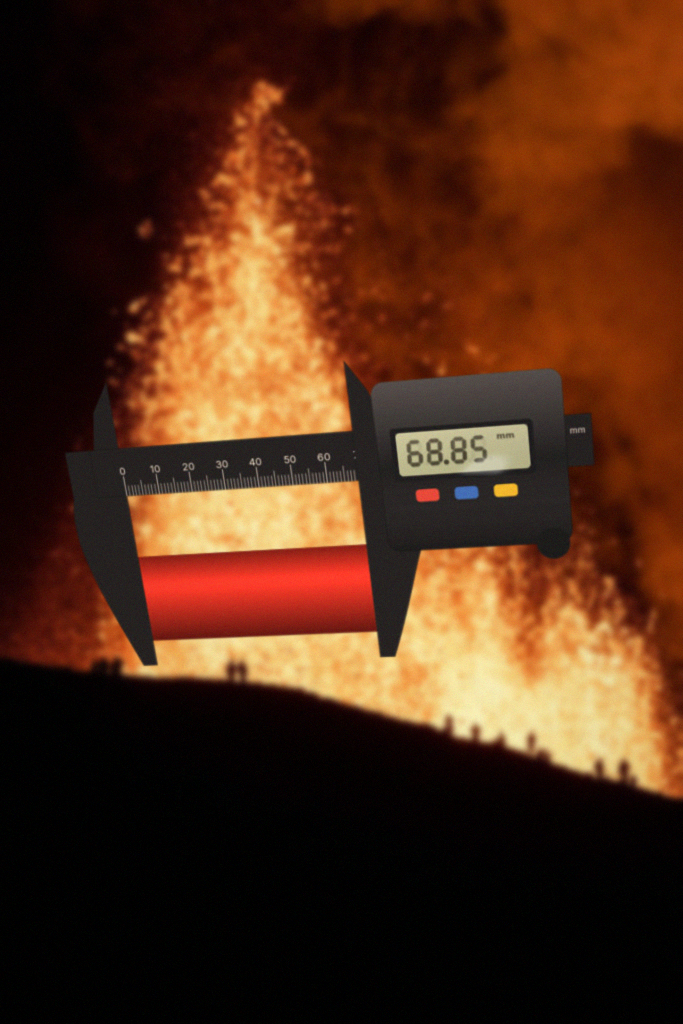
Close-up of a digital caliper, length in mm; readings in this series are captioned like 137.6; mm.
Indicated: 68.85; mm
